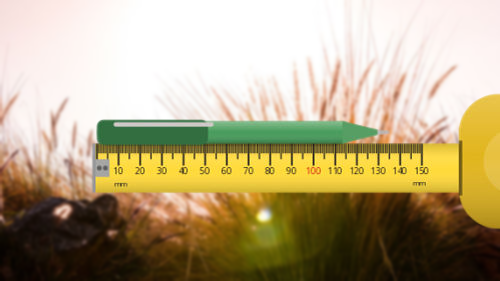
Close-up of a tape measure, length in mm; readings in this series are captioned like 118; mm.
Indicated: 135; mm
